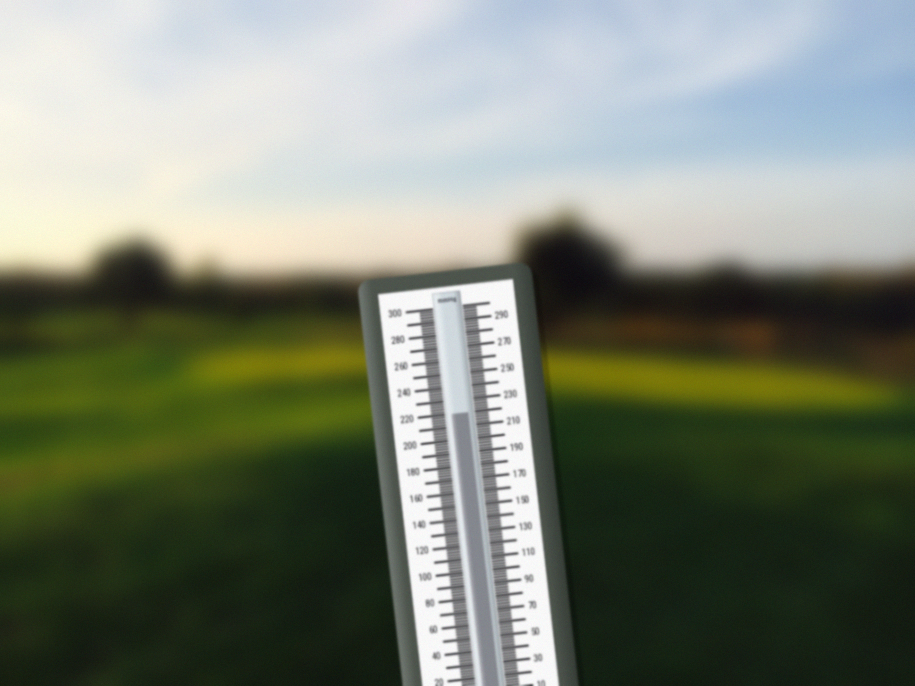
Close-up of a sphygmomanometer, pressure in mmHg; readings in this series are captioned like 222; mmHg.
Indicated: 220; mmHg
